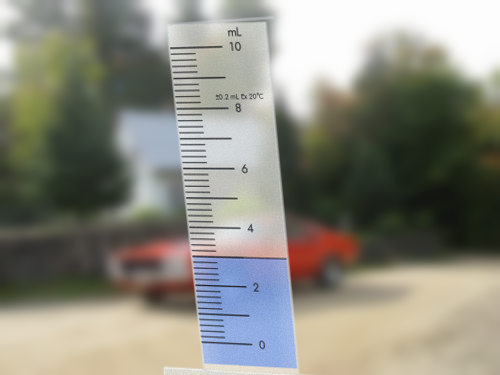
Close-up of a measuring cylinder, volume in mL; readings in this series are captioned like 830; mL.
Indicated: 3; mL
